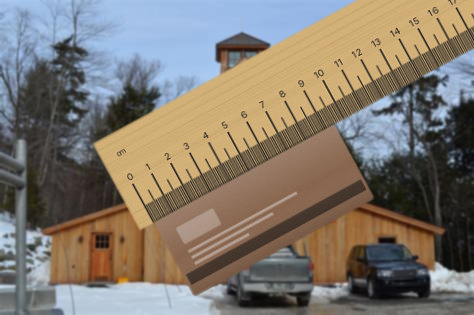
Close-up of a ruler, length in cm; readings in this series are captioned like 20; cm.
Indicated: 9.5; cm
